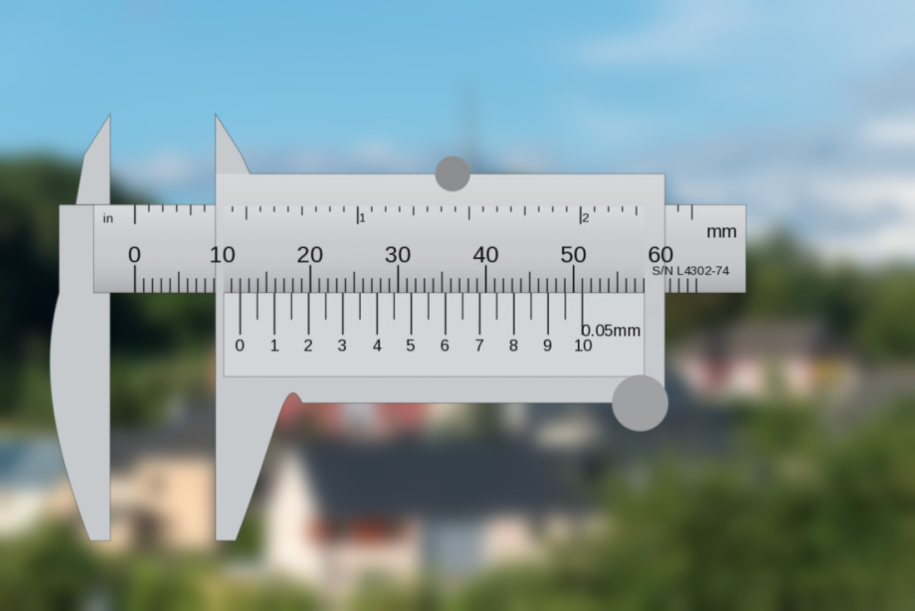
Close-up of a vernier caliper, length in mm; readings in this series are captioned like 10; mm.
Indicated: 12.0; mm
